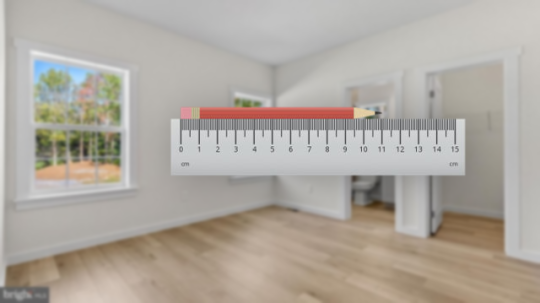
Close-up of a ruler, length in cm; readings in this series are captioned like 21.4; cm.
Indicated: 11; cm
